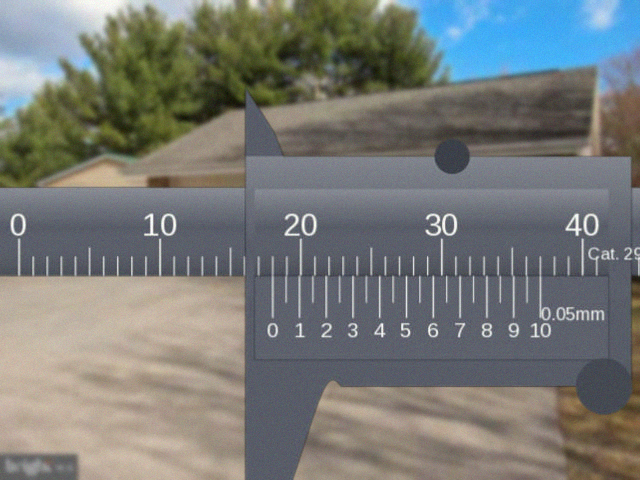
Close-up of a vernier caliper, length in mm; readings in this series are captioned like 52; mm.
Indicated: 18.0; mm
